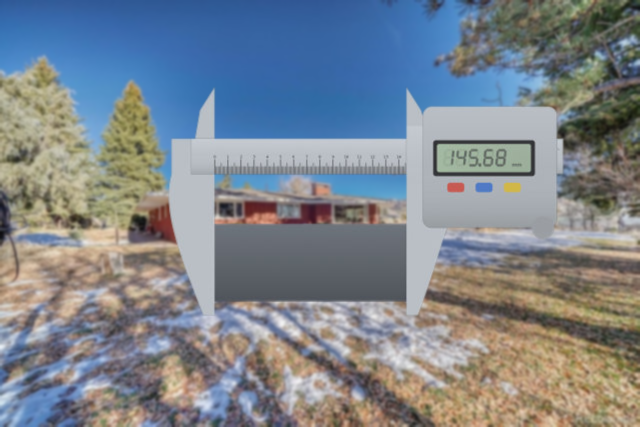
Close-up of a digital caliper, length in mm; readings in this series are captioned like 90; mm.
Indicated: 145.68; mm
